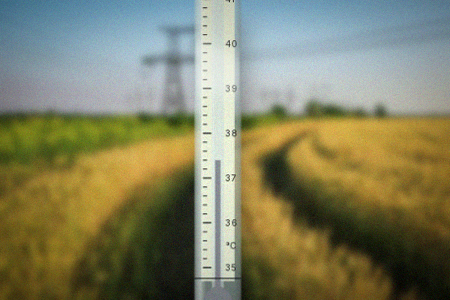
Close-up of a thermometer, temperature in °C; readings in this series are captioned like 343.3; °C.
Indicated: 37.4; °C
